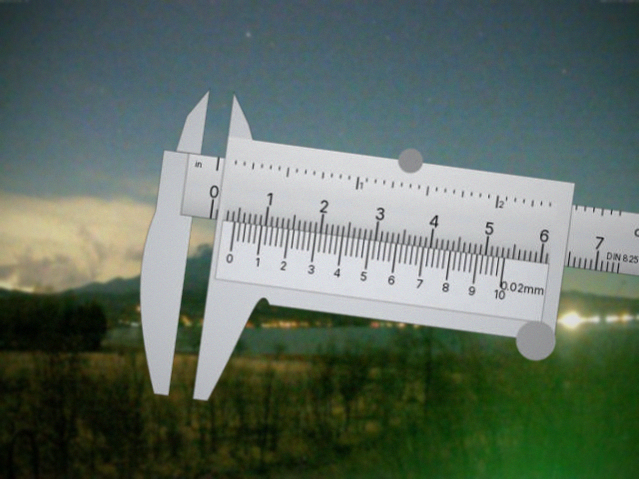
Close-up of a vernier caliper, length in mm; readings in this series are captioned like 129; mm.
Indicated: 4.4; mm
